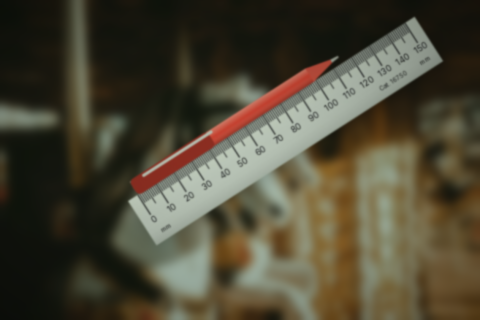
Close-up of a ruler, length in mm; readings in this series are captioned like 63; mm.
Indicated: 115; mm
